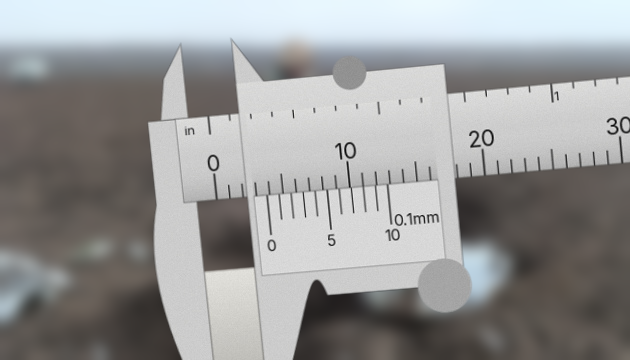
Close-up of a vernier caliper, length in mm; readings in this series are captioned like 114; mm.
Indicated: 3.8; mm
